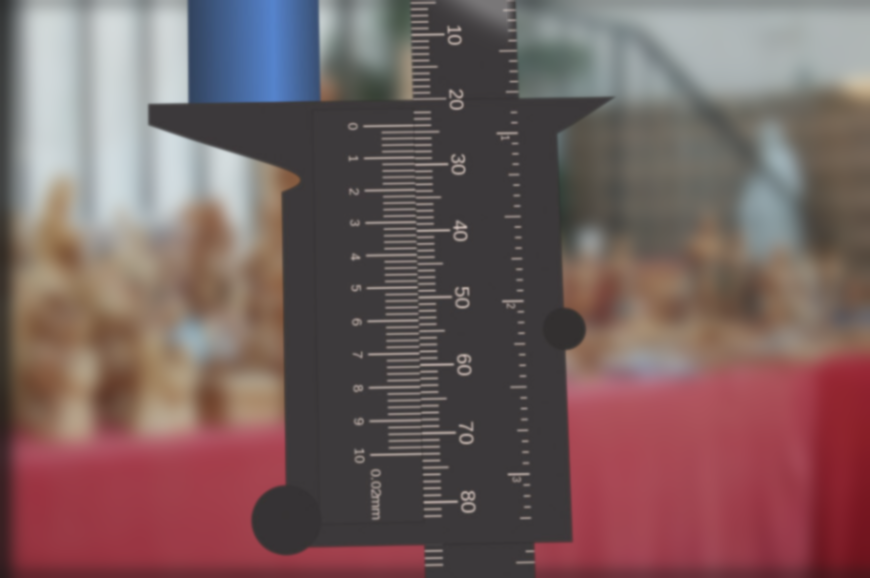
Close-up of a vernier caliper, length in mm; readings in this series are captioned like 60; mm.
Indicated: 24.0; mm
